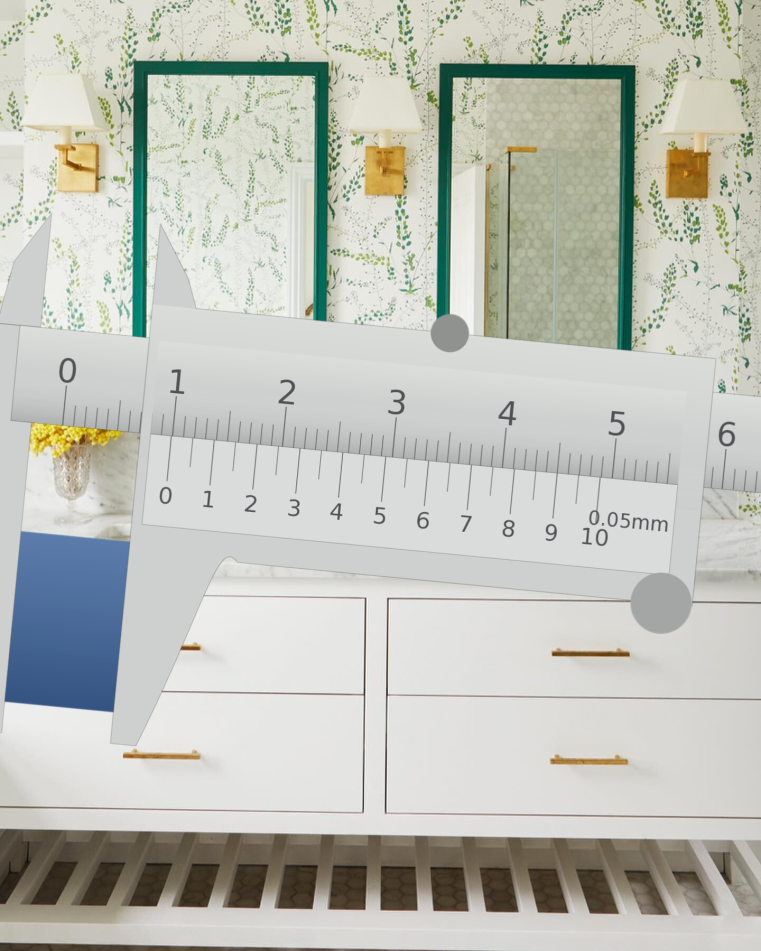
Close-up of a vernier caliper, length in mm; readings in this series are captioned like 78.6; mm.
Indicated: 9.9; mm
